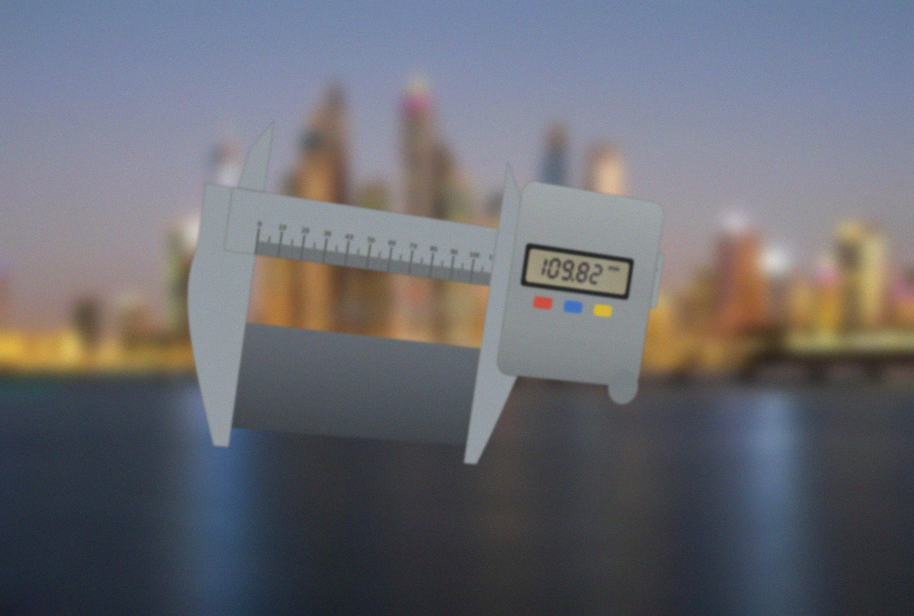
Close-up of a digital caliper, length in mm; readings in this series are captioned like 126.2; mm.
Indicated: 109.82; mm
